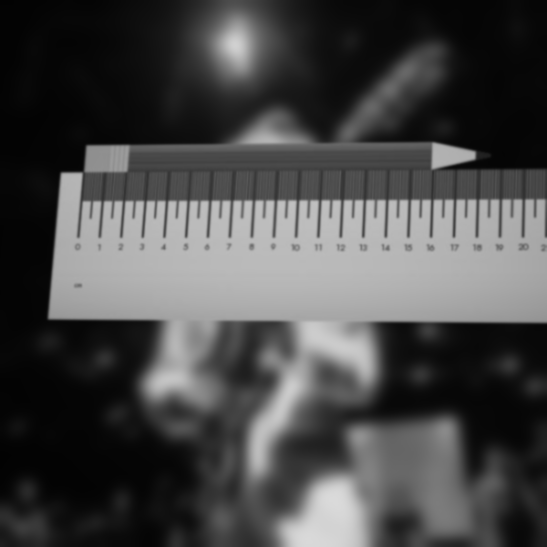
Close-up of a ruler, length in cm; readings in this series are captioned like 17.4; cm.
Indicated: 18.5; cm
